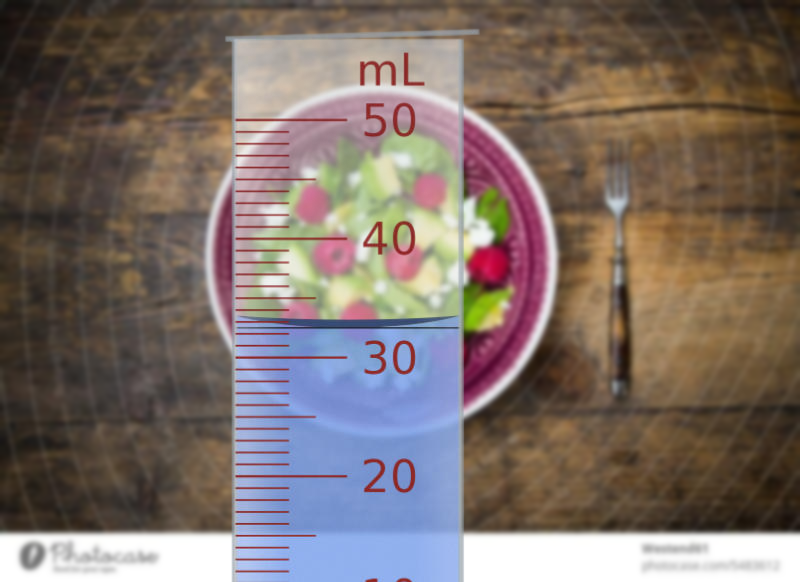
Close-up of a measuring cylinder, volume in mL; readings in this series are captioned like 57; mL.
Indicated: 32.5; mL
